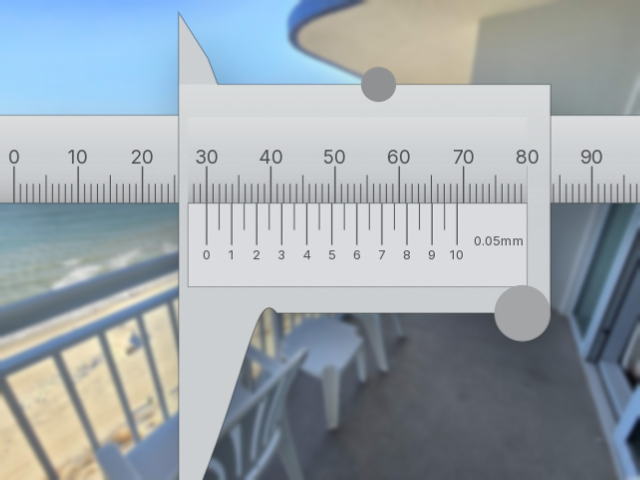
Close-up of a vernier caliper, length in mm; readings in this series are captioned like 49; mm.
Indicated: 30.0; mm
